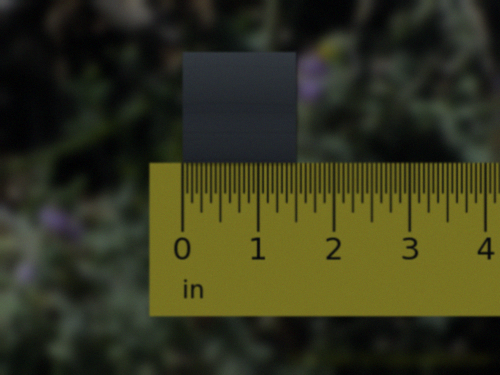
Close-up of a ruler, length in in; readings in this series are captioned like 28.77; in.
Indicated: 1.5; in
